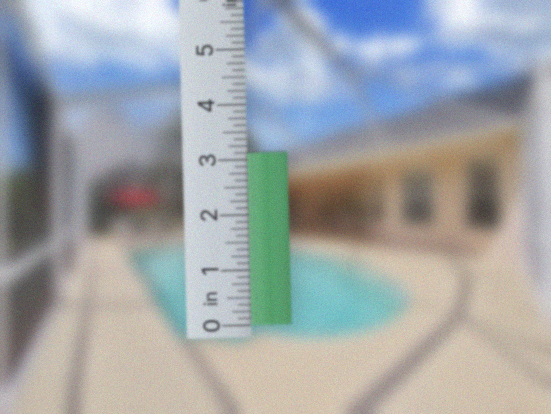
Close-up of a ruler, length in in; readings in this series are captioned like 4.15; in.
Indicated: 3.125; in
